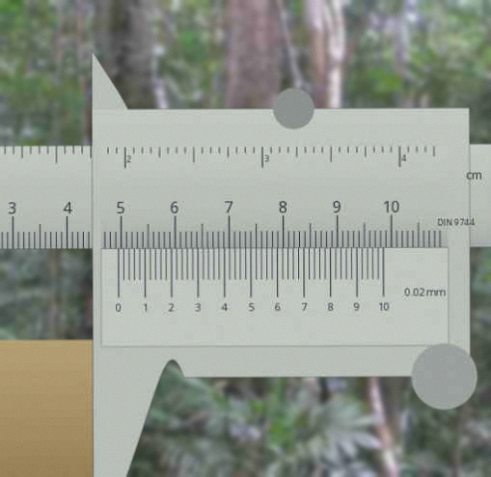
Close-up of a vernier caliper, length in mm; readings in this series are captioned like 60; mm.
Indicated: 49.5; mm
